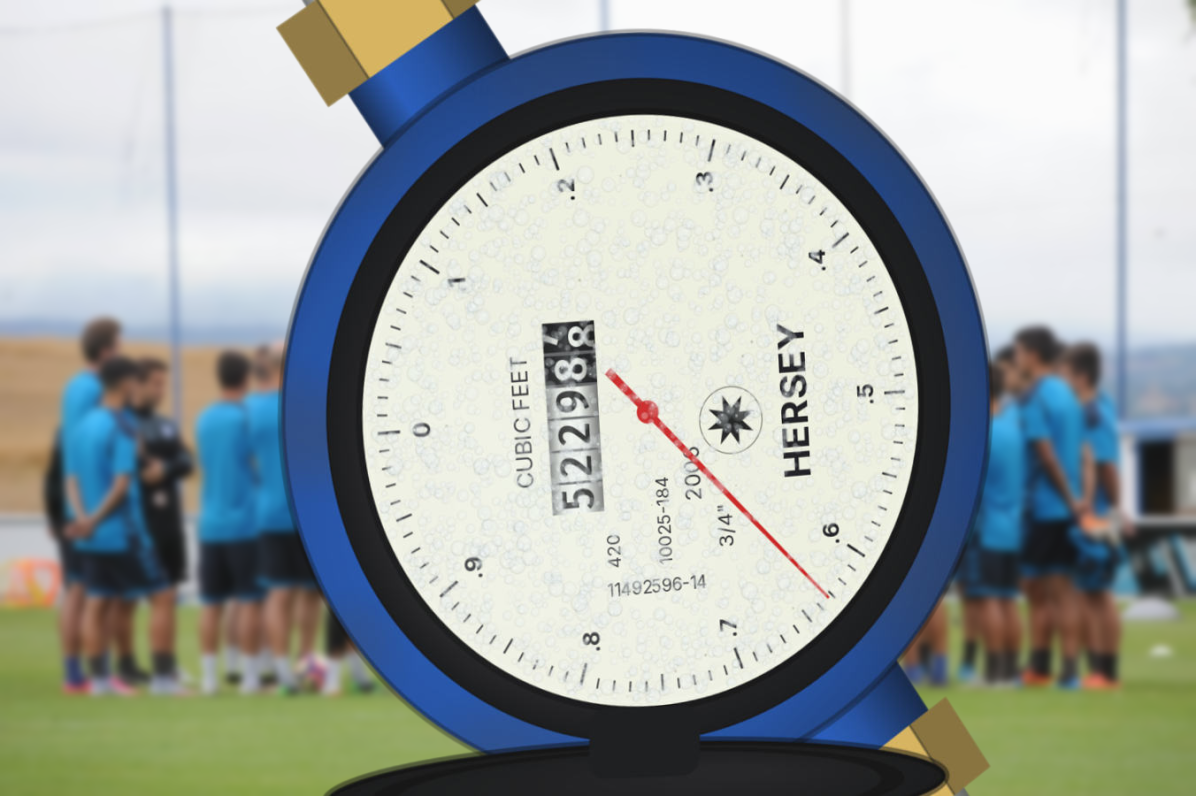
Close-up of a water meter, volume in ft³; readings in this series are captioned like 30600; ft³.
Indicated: 522987.63; ft³
